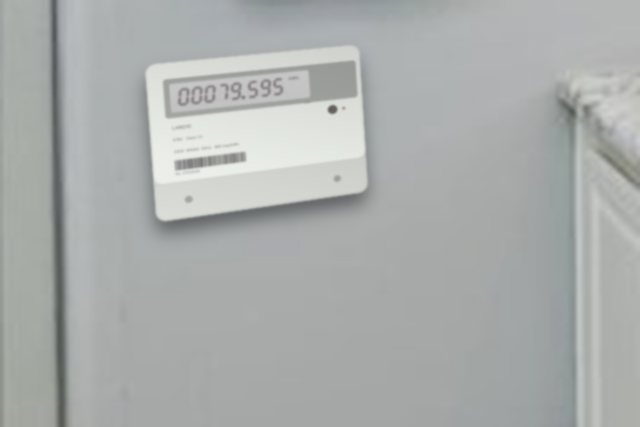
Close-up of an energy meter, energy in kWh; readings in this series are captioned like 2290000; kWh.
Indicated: 79.595; kWh
